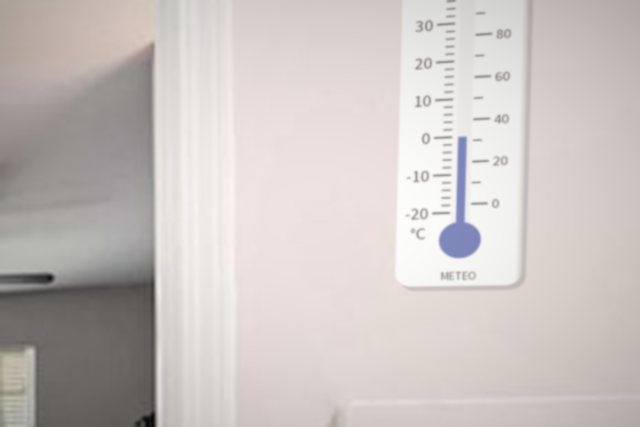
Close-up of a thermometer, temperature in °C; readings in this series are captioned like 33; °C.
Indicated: 0; °C
